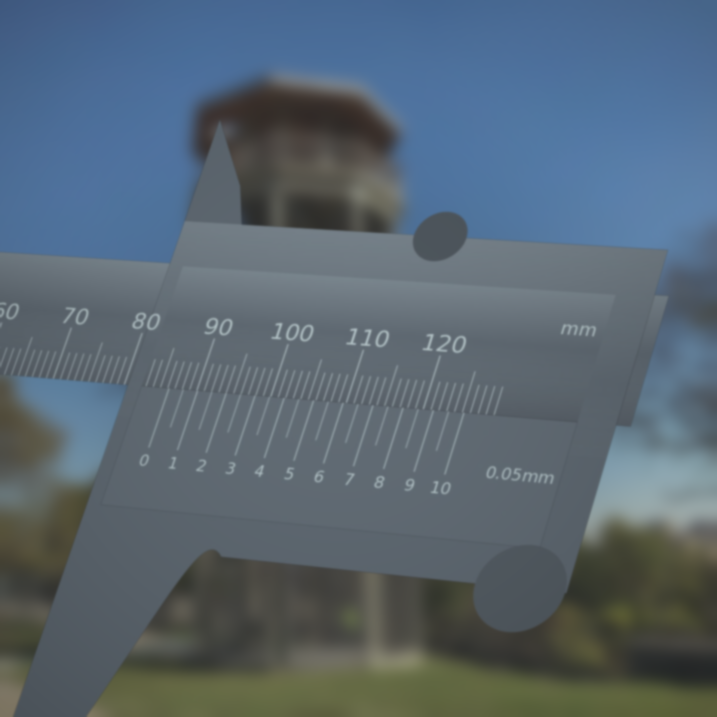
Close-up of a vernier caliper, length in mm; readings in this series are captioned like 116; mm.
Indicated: 86.2; mm
